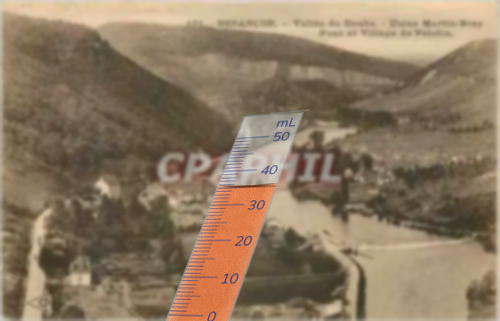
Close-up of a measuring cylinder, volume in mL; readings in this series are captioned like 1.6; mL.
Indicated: 35; mL
